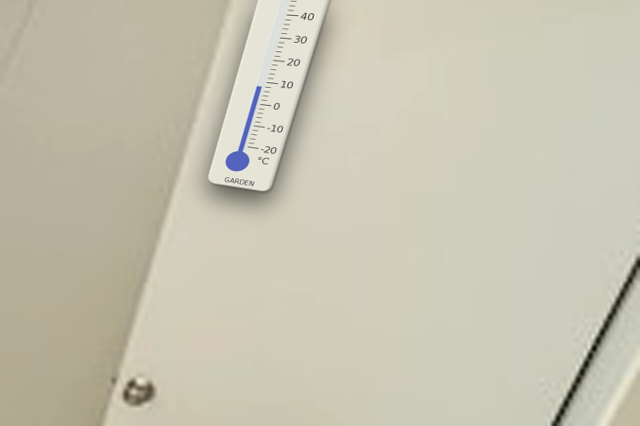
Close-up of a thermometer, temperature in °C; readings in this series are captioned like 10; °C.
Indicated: 8; °C
